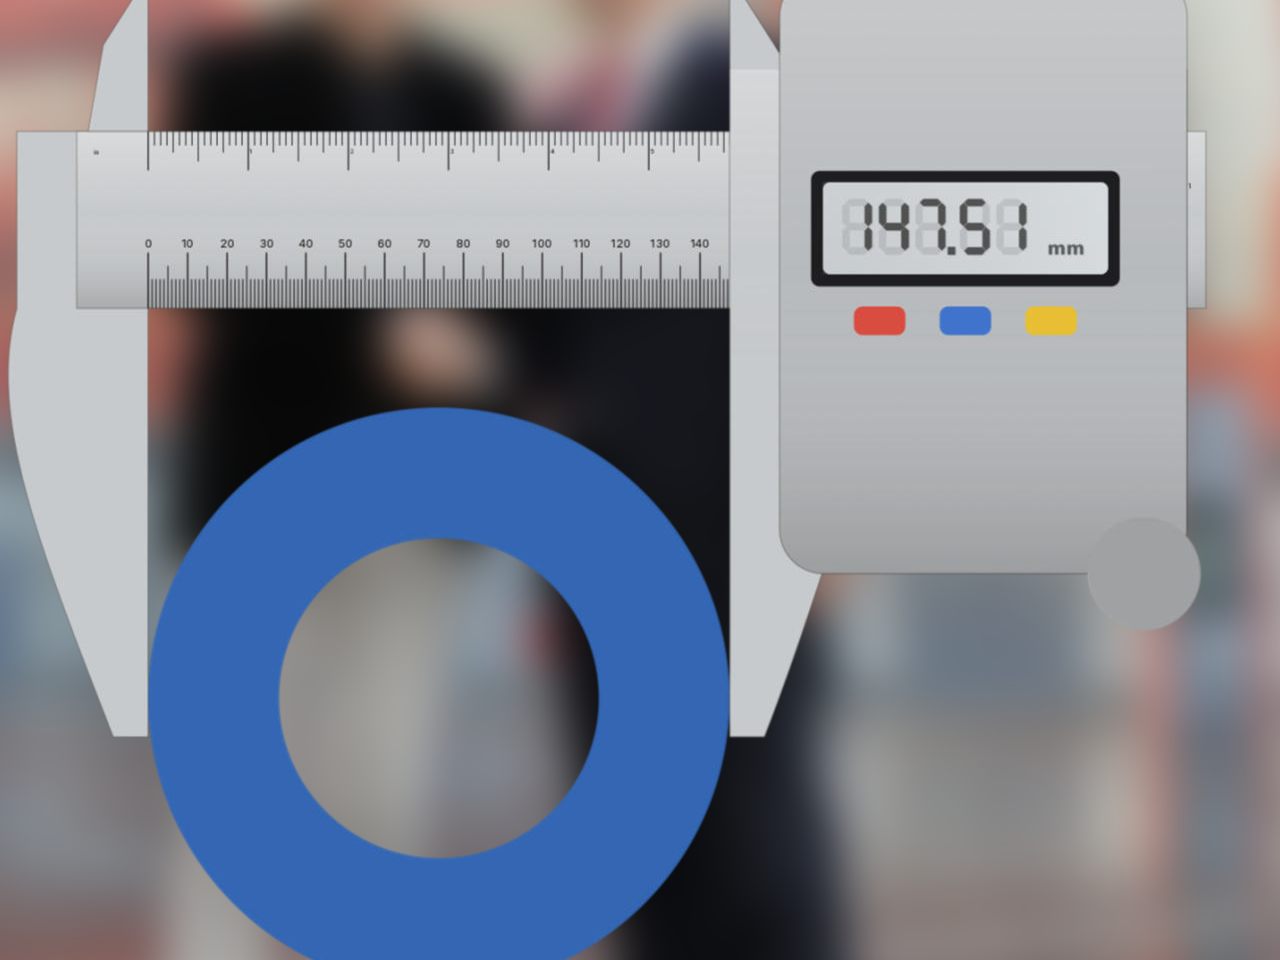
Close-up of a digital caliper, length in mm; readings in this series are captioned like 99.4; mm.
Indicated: 147.51; mm
